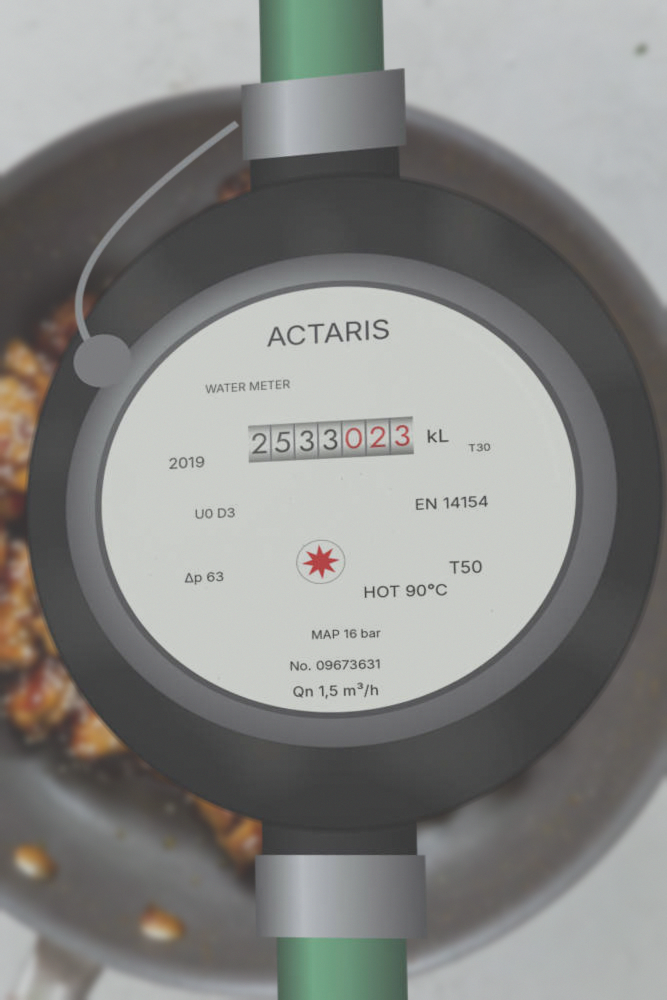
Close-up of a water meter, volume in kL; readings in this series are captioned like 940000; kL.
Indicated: 2533.023; kL
